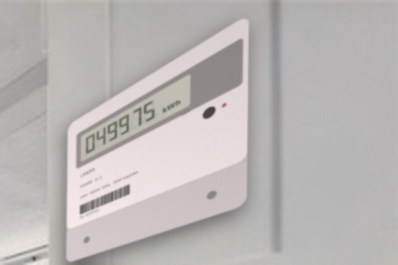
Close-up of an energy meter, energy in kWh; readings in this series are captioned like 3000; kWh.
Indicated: 49975; kWh
